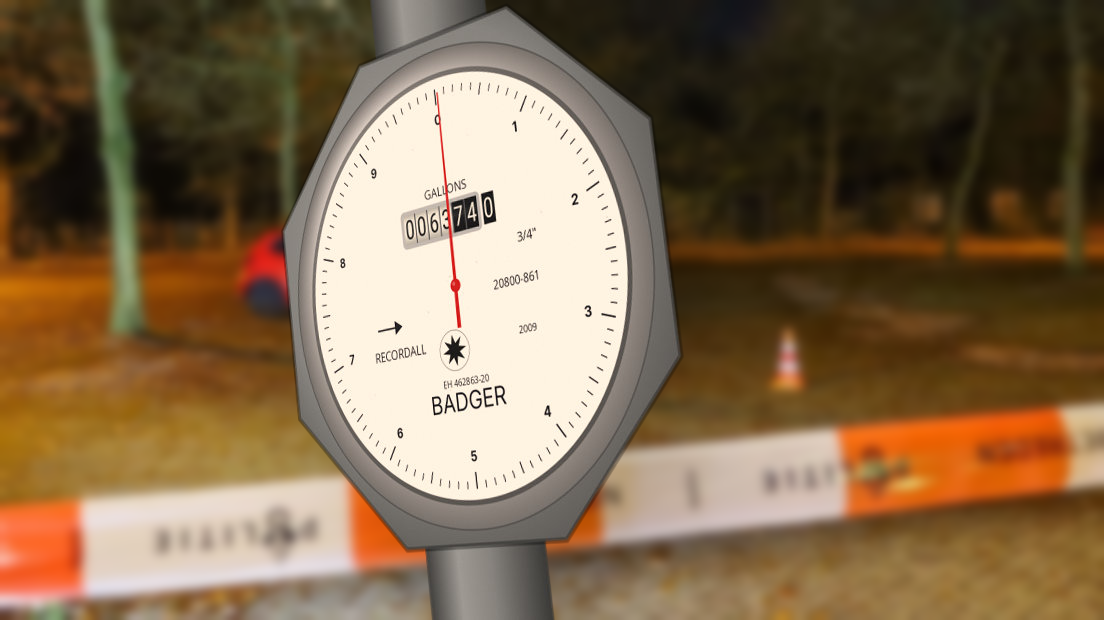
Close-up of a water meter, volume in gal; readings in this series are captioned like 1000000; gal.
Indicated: 63740.0; gal
